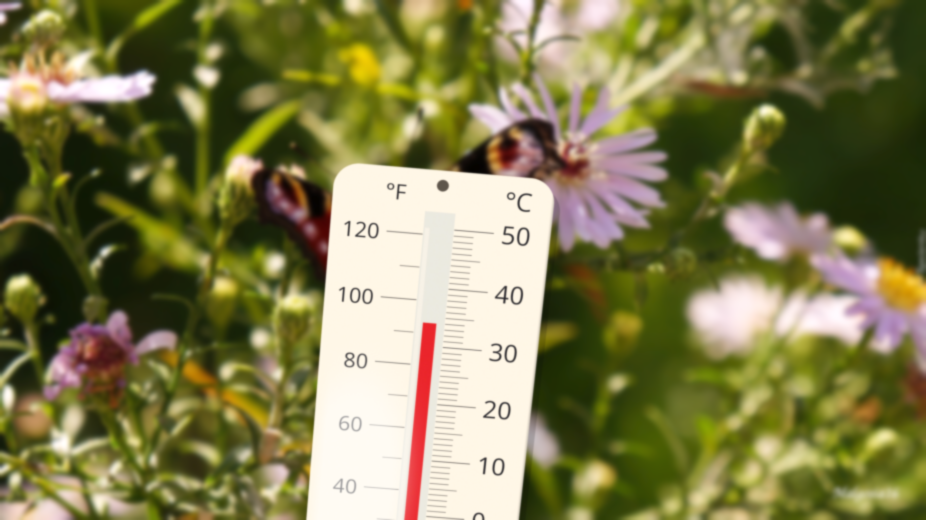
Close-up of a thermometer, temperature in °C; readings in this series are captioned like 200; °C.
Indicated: 34; °C
